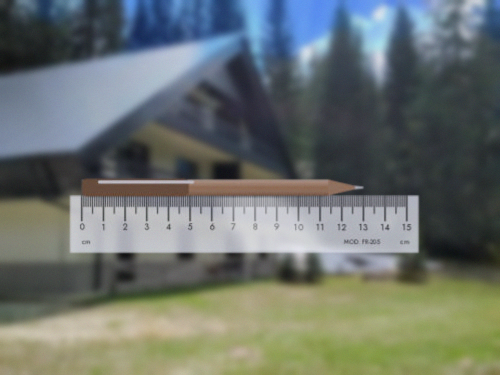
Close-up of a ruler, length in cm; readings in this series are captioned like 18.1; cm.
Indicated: 13; cm
